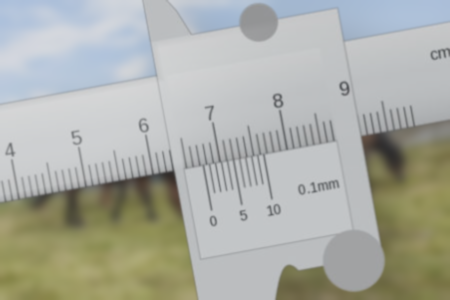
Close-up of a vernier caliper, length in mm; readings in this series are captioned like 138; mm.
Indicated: 67.5; mm
